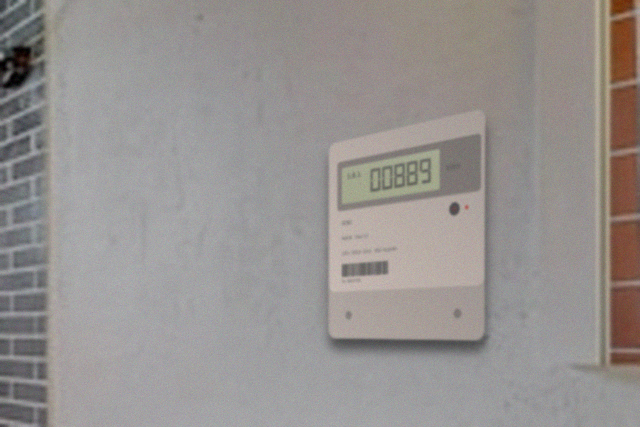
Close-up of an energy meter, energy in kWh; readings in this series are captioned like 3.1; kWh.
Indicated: 889; kWh
